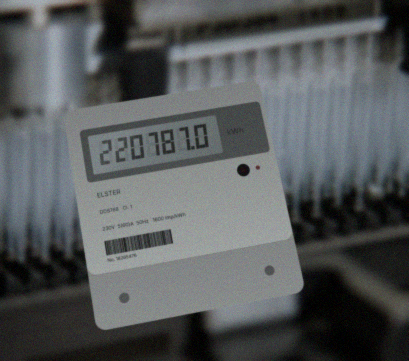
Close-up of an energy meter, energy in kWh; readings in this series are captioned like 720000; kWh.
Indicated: 220787.0; kWh
